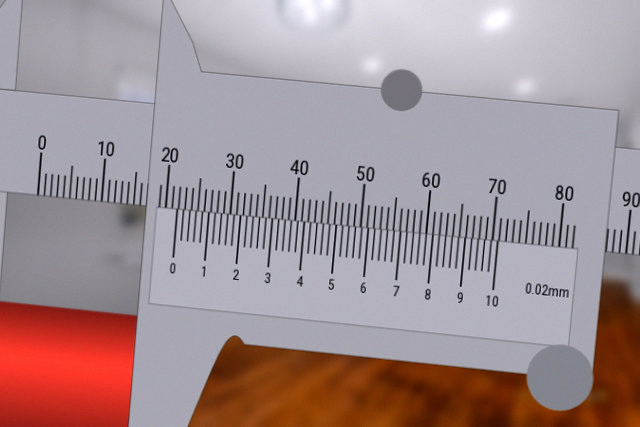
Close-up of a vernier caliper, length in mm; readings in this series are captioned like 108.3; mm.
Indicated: 21.8; mm
